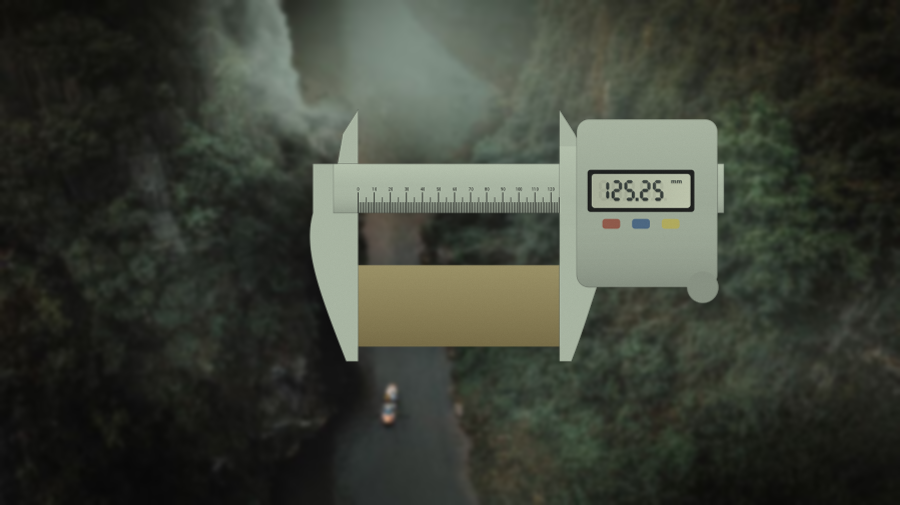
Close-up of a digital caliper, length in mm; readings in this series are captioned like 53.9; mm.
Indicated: 125.25; mm
